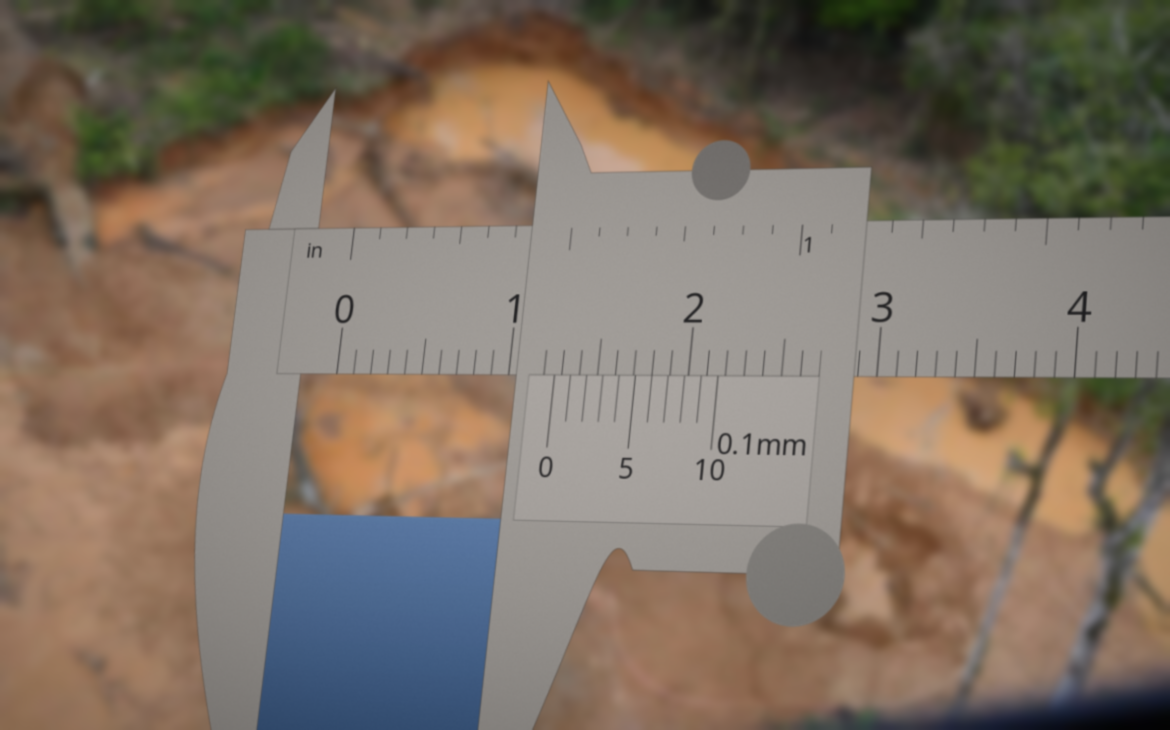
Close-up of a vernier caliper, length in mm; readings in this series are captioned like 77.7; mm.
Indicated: 12.6; mm
